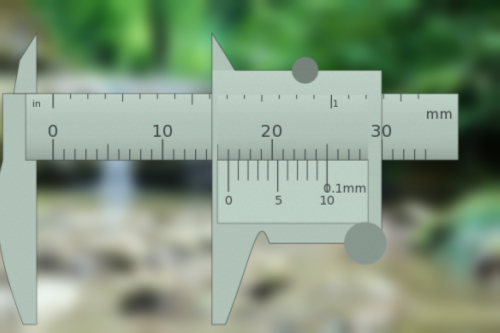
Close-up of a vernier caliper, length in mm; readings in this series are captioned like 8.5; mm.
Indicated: 16.0; mm
